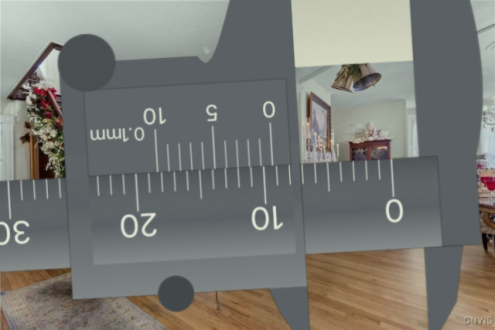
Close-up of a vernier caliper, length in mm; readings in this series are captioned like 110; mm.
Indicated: 9.3; mm
